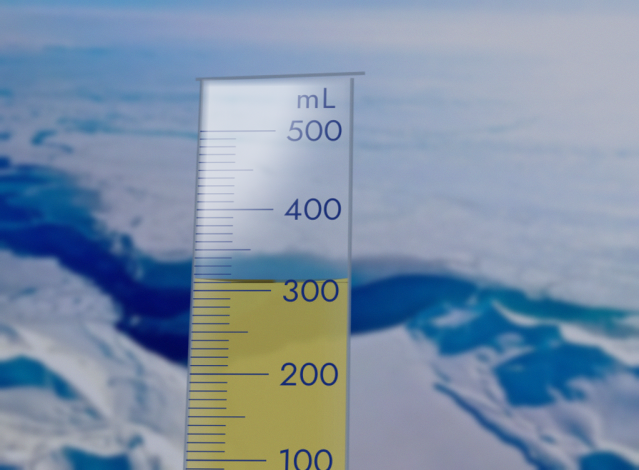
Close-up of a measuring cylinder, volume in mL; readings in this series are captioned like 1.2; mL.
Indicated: 310; mL
